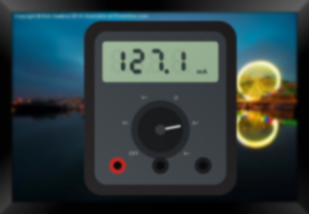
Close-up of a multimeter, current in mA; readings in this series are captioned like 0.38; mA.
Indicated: 127.1; mA
